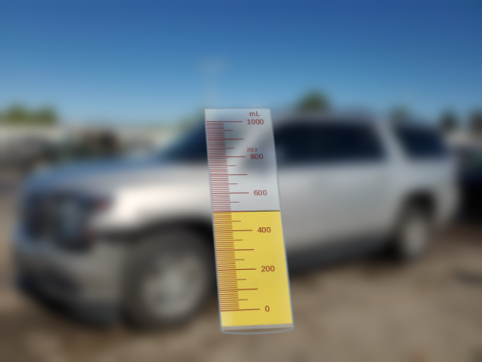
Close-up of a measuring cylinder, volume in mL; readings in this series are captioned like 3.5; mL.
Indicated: 500; mL
